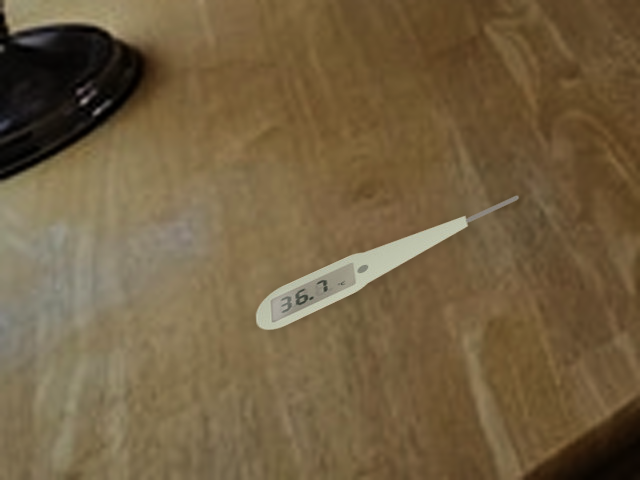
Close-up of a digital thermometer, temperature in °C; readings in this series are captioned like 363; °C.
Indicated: 36.7; °C
